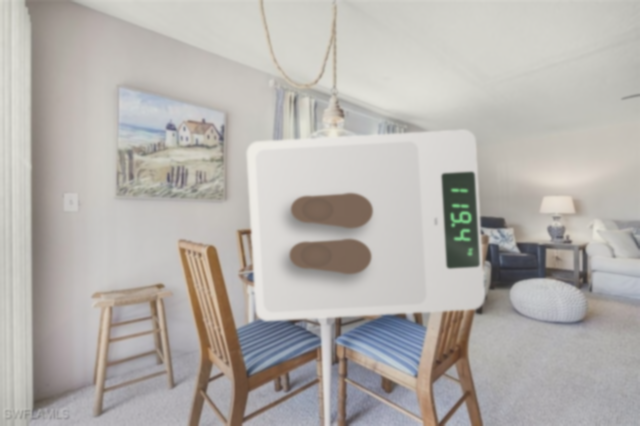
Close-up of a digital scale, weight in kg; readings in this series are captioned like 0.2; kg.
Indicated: 119.4; kg
